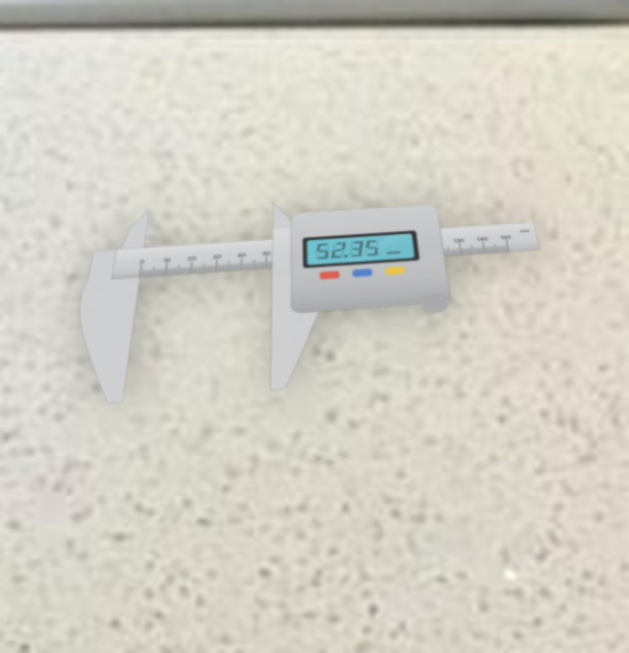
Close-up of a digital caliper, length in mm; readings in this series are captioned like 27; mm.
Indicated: 52.35; mm
